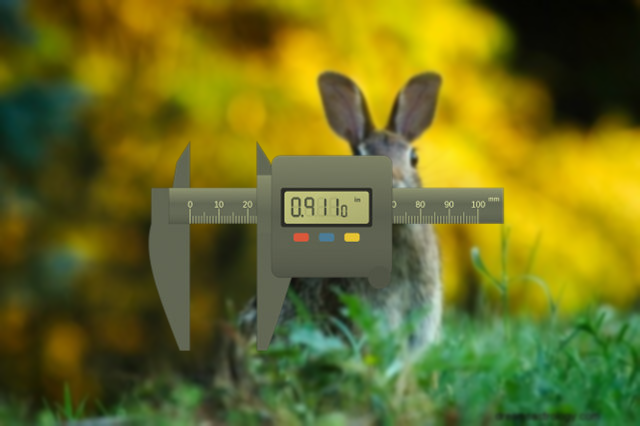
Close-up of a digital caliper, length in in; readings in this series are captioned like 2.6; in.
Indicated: 0.9110; in
